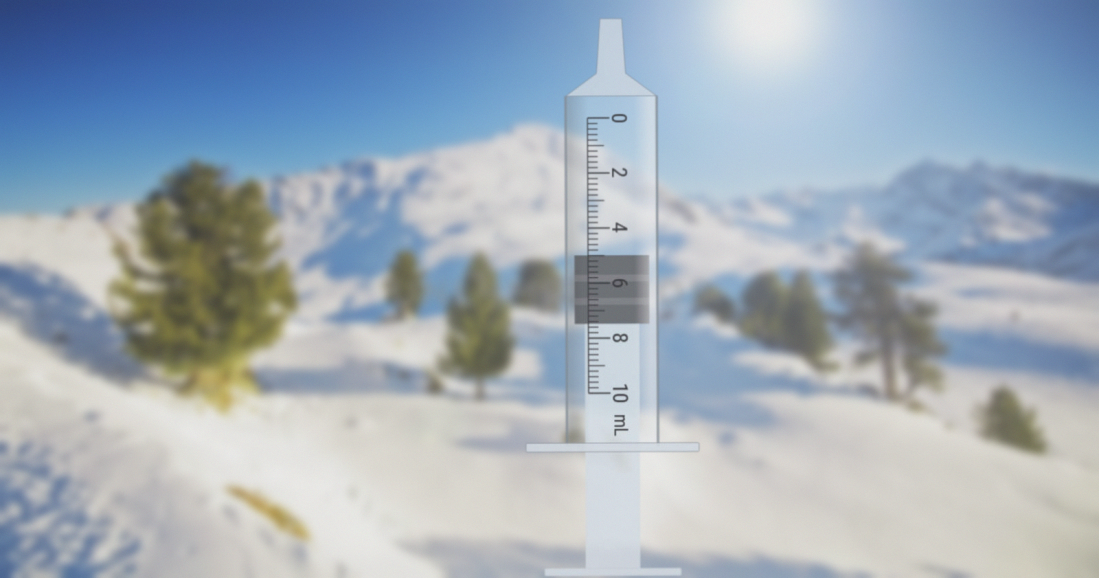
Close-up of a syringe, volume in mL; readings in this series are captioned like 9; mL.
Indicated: 5; mL
